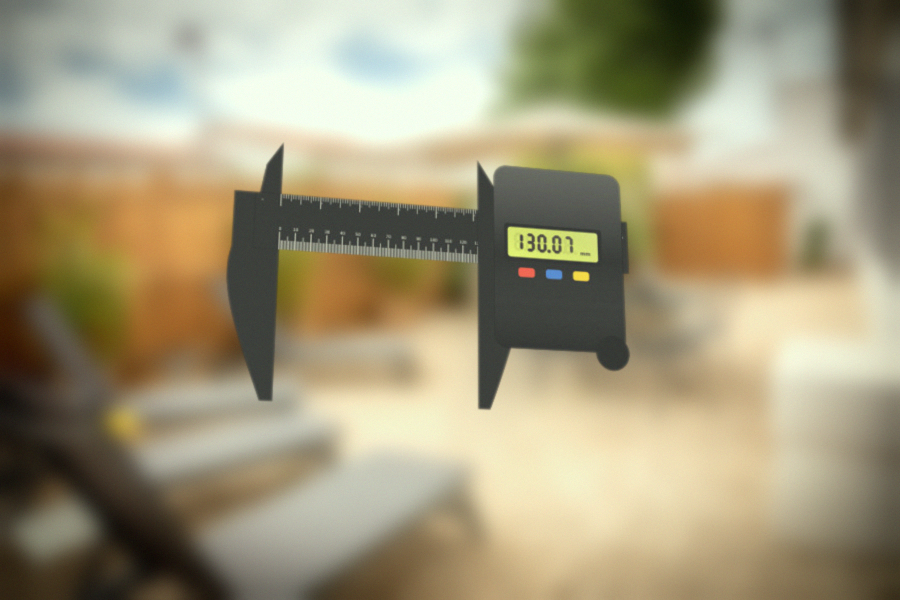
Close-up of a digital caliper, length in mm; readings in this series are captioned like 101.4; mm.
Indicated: 130.07; mm
